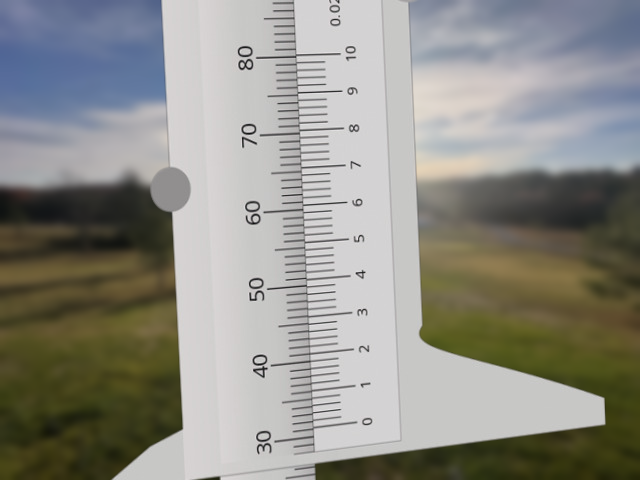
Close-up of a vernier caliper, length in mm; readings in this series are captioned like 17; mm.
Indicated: 31.2; mm
